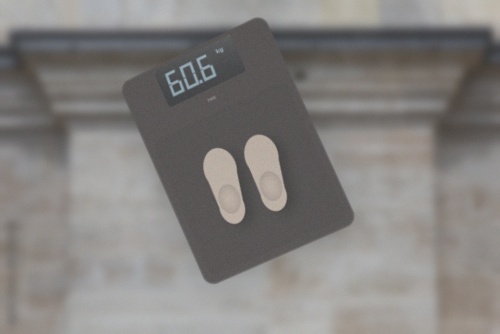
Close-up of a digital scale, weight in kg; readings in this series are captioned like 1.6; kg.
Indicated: 60.6; kg
